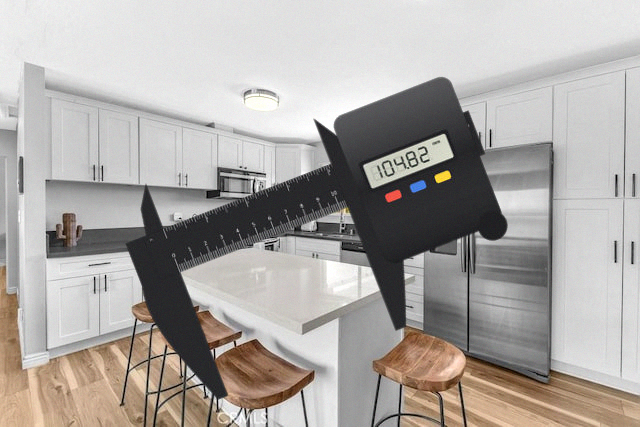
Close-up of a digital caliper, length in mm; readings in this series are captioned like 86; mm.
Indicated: 104.82; mm
